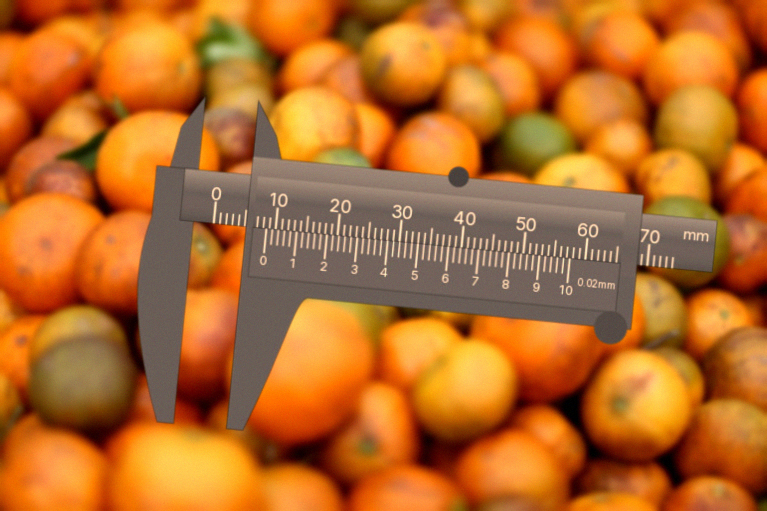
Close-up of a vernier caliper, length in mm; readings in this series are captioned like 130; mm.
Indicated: 8.5; mm
